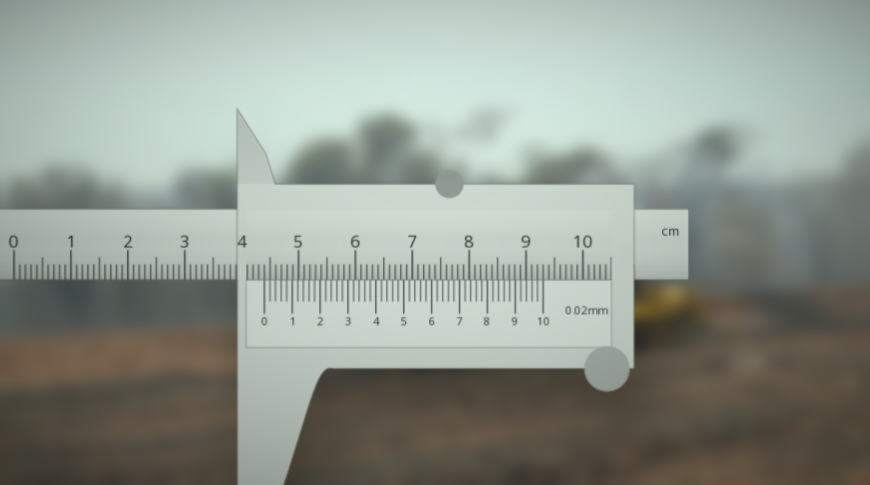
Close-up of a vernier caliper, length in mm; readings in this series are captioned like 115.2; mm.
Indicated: 44.0; mm
